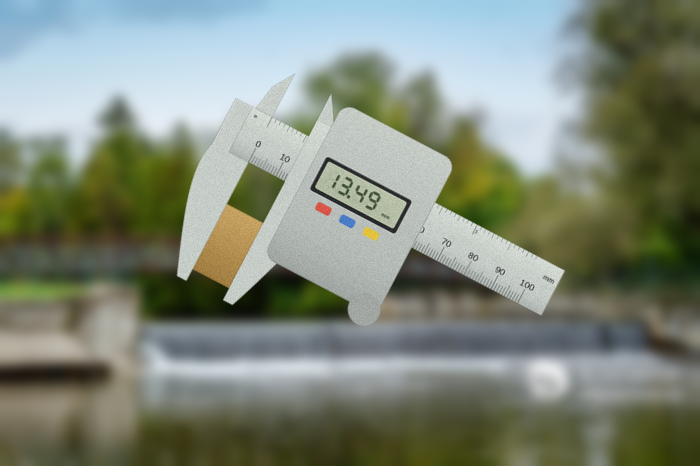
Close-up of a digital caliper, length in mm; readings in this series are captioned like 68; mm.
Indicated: 13.49; mm
